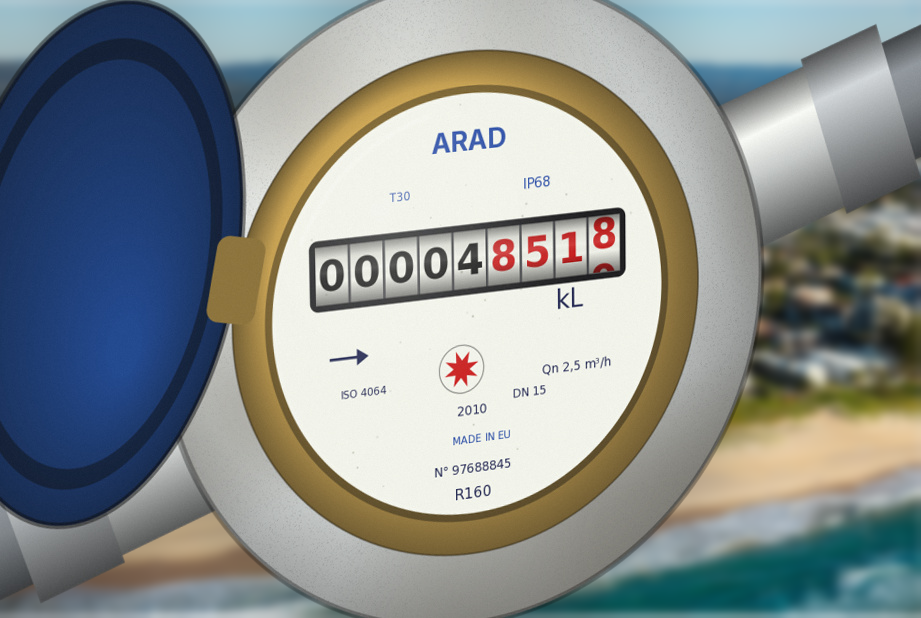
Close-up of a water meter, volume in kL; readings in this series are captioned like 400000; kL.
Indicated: 4.8518; kL
